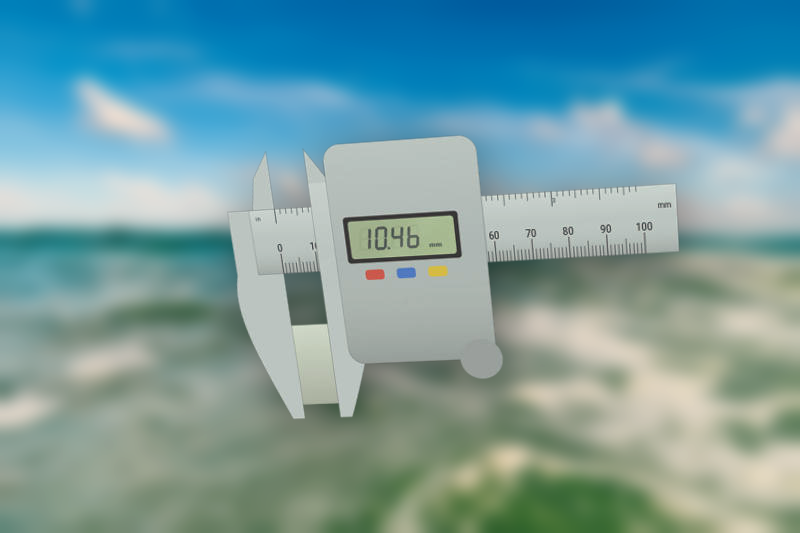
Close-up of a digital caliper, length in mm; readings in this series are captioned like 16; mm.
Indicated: 10.46; mm
